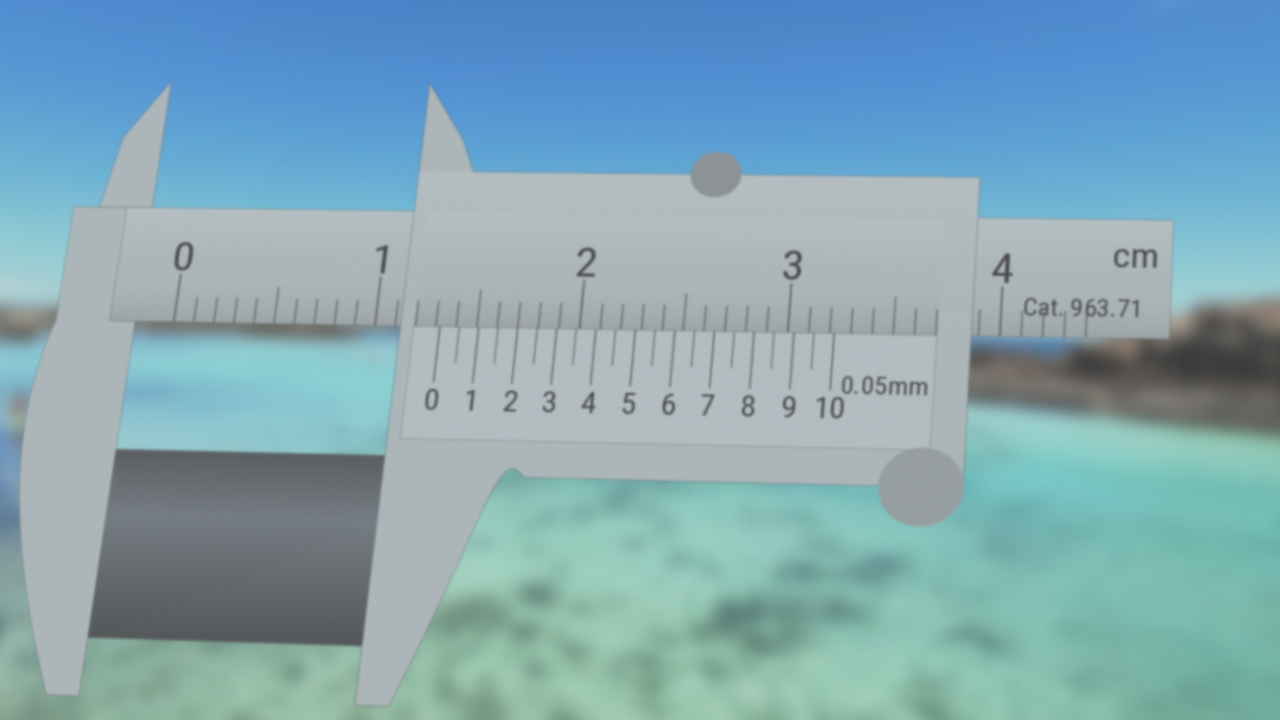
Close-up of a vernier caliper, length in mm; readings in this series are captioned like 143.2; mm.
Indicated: 13.2; mm
